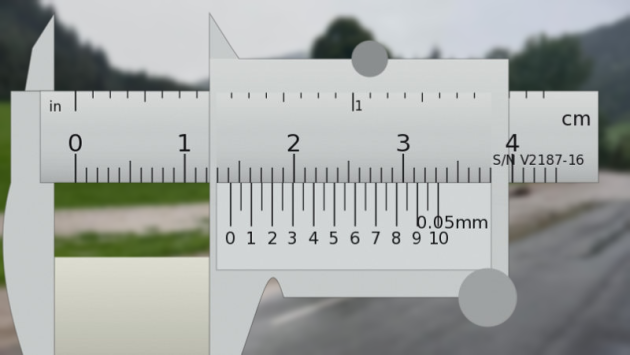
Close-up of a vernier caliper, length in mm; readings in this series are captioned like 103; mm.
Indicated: 14.2; mm
